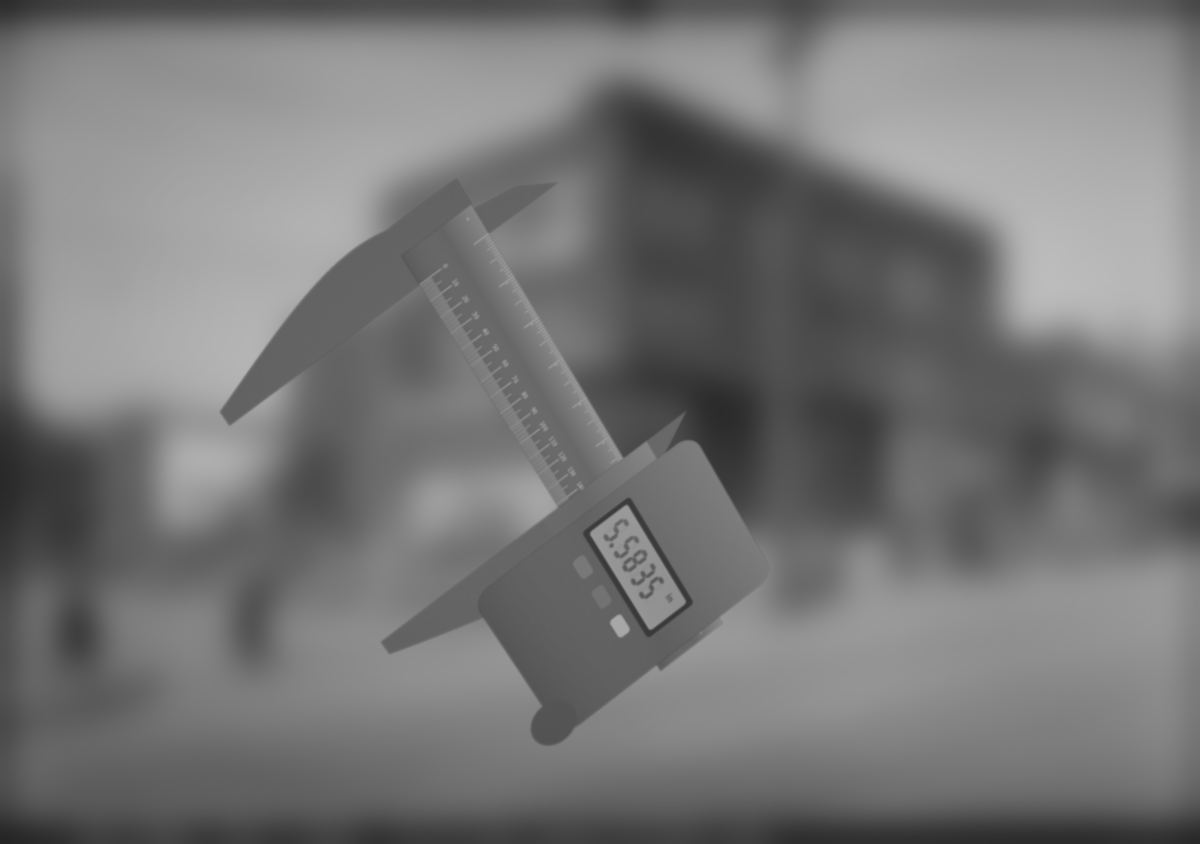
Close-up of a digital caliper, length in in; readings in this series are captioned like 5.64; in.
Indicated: 5.5835; in
